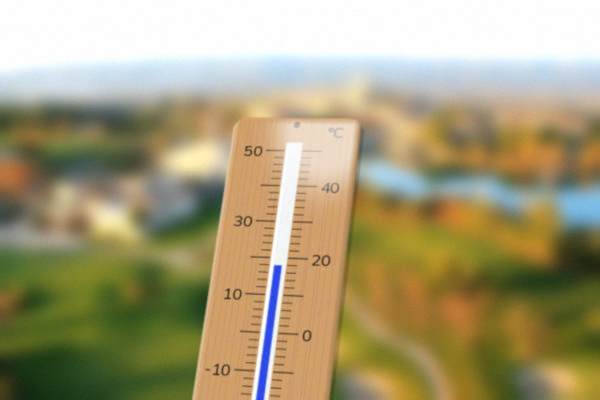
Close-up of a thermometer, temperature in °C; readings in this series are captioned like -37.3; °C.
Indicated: 18; °C
